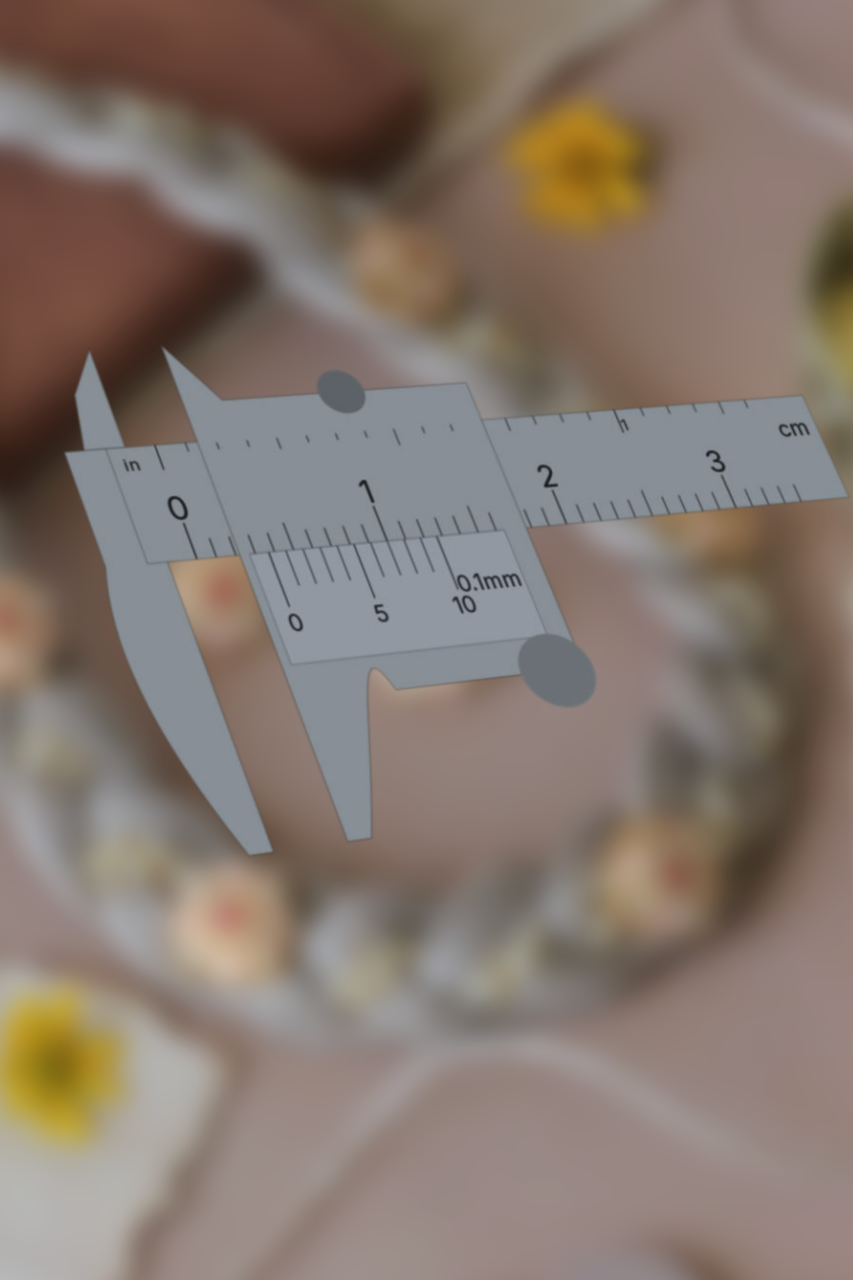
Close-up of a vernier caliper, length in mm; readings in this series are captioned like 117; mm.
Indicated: 3.7; mm
